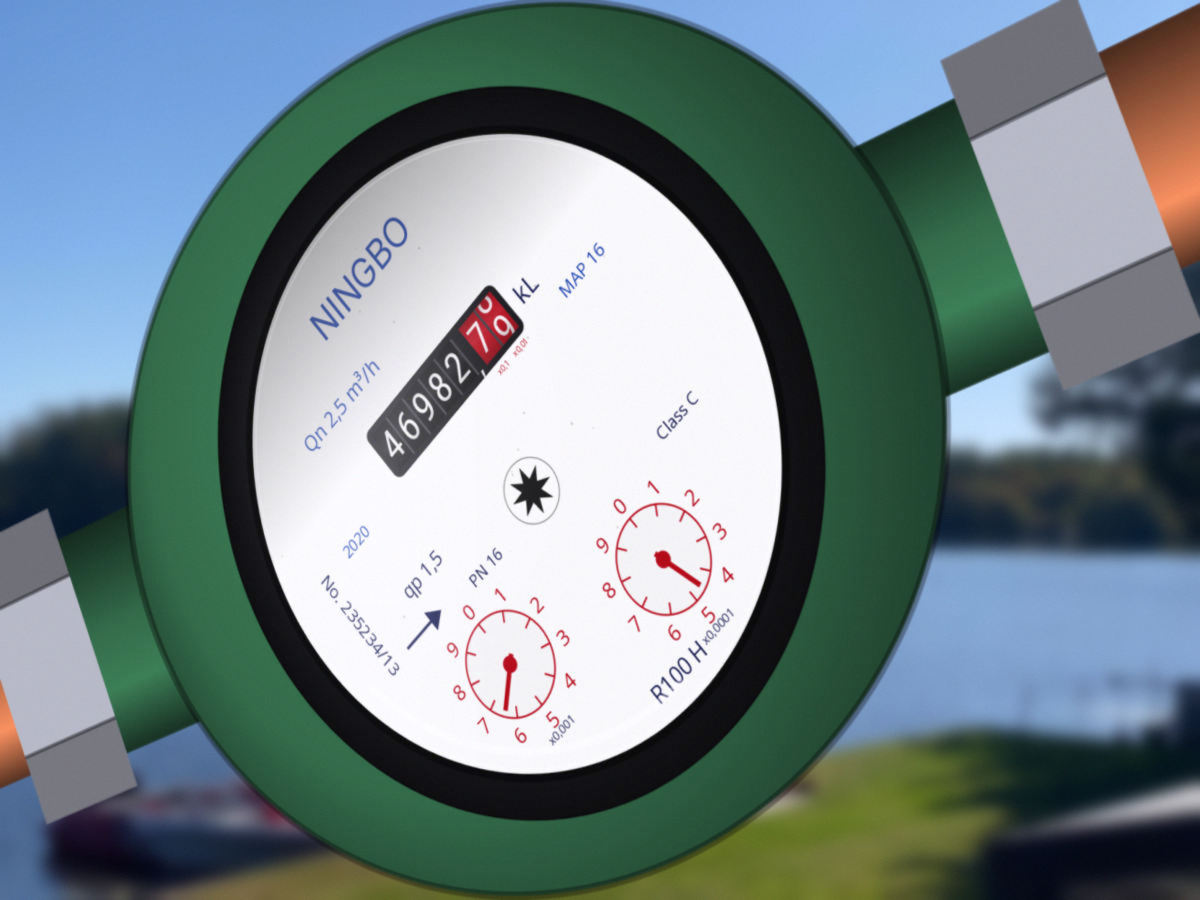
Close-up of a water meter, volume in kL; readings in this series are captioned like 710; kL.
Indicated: 46982.7864; kL
